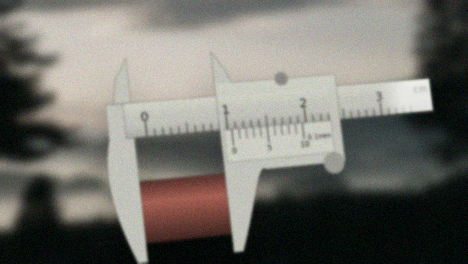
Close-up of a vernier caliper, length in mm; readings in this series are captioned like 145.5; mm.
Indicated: 10.5; mm
